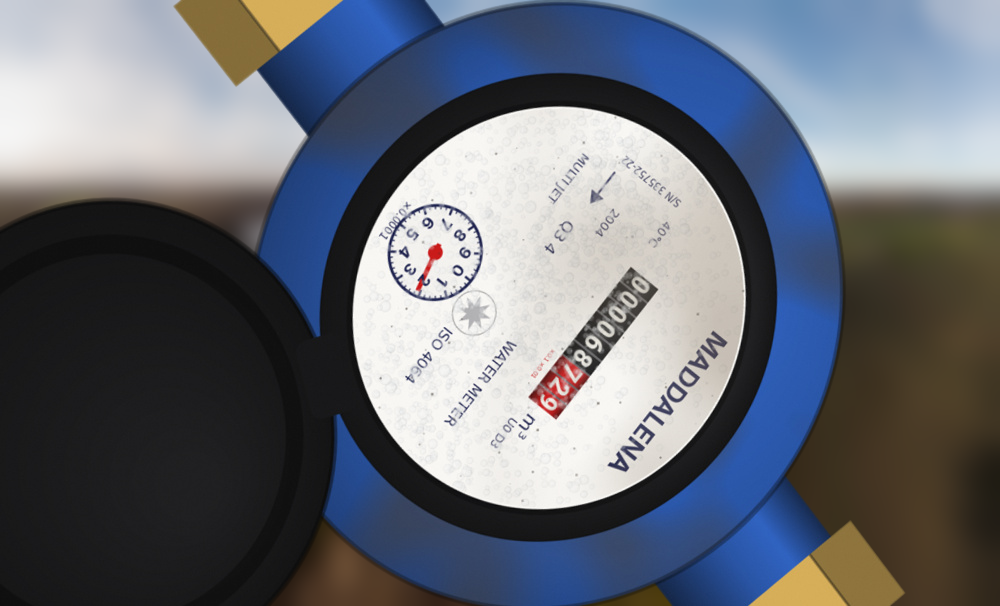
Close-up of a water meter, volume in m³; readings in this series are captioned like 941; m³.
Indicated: 68.7292; m³
